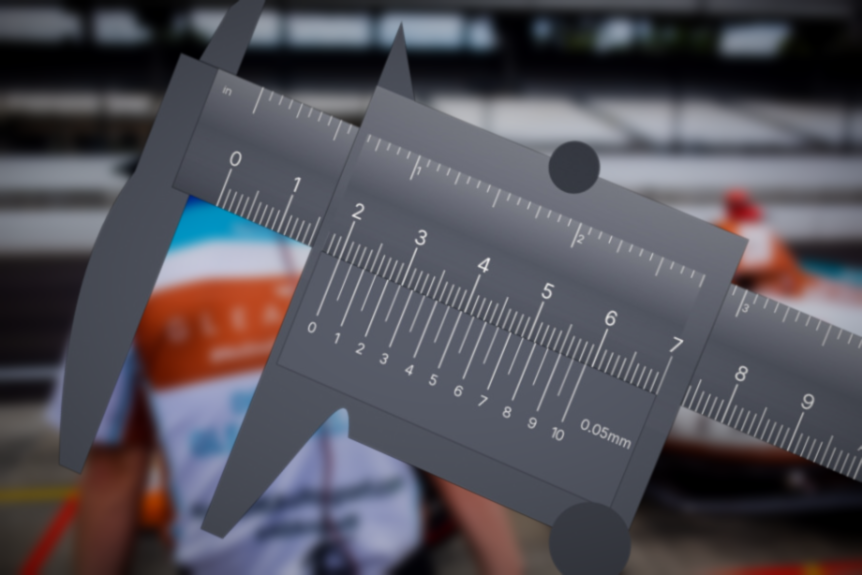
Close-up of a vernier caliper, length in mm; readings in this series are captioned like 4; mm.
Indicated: 20.0; mm
